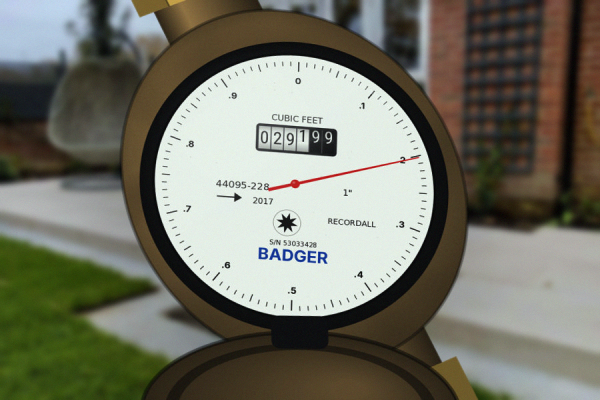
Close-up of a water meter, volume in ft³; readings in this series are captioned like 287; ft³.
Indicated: 29199.20; ft³
